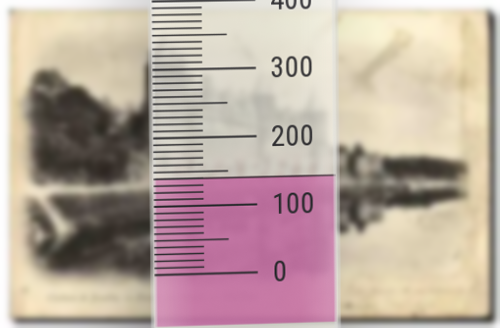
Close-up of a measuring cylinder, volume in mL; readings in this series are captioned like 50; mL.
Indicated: 140; mL
